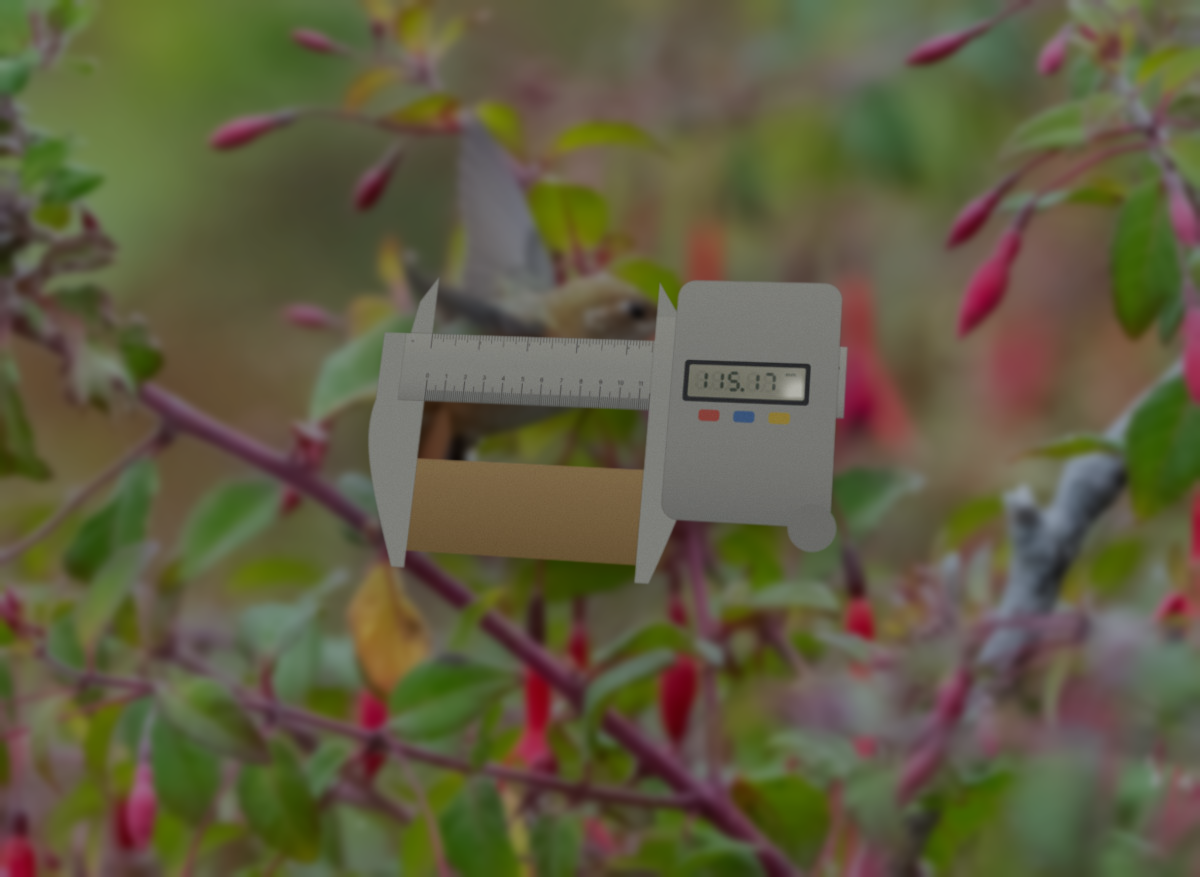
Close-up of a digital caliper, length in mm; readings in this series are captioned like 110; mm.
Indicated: 115.17; mm
